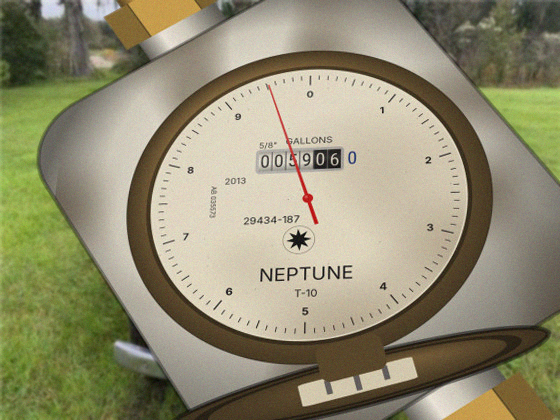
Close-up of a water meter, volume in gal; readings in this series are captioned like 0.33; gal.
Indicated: 59059.5; gal
